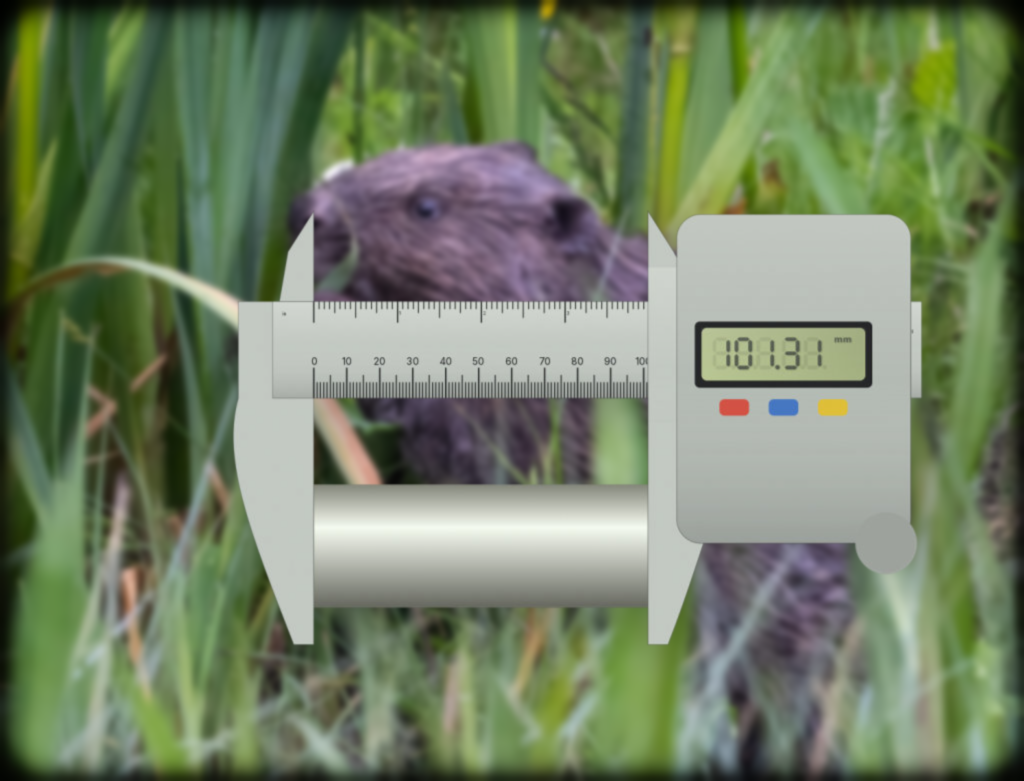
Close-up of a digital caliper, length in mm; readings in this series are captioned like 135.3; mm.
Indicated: 101.31; mm
